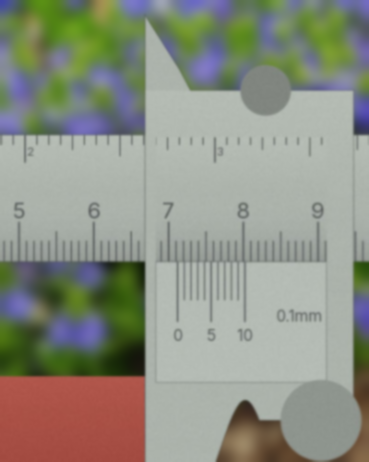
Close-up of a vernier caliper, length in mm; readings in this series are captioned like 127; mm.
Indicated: 71.2; mm
